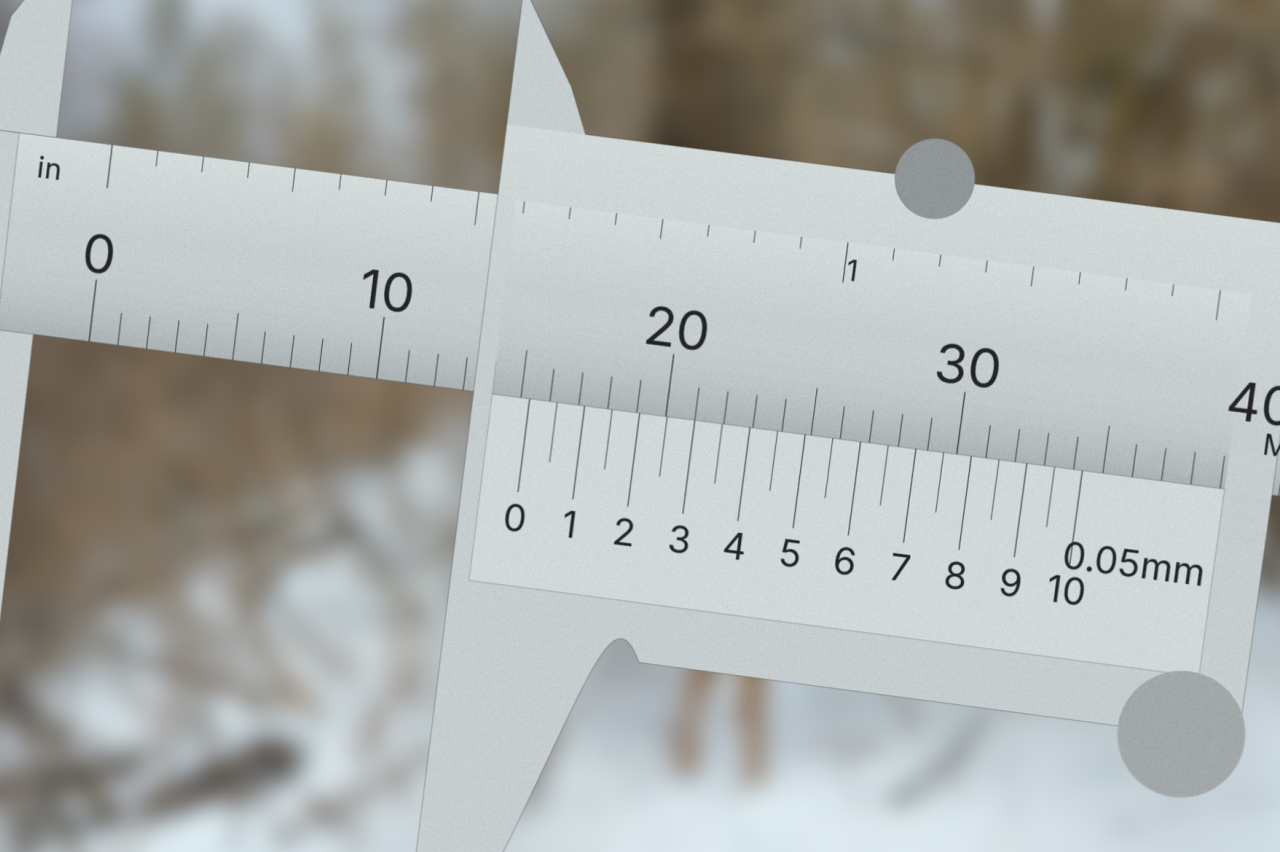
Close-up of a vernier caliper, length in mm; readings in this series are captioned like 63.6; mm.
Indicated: 15.30; mm
